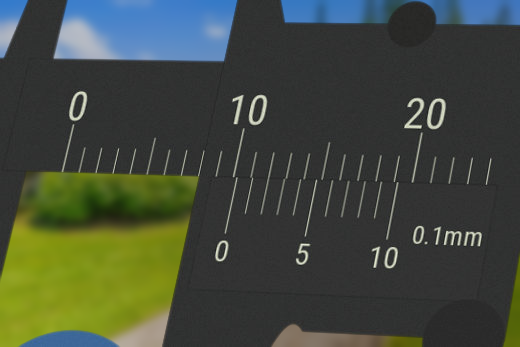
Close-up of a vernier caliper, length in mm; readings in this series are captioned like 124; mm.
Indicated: 10.2; mm
